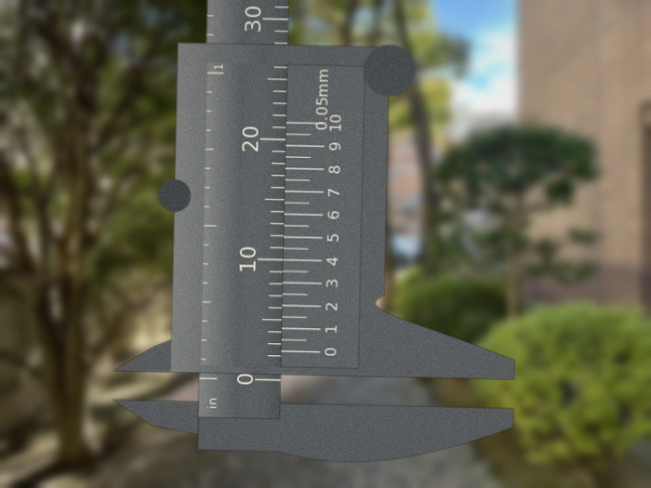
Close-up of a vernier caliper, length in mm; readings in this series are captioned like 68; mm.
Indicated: 2.4; mm
